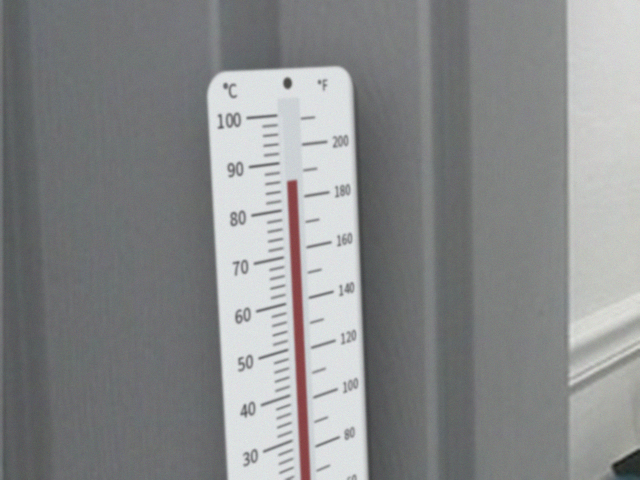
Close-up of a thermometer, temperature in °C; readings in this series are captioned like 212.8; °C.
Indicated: 86; °C
